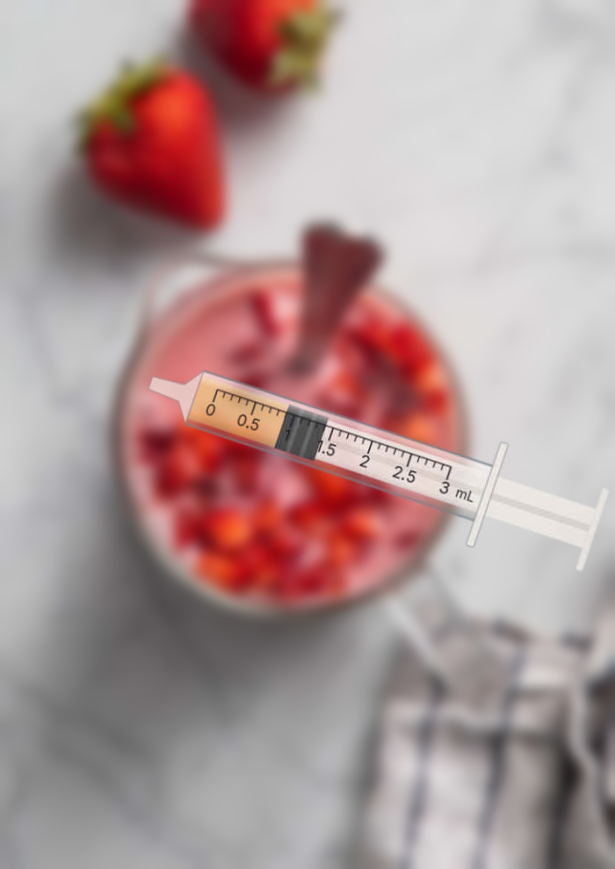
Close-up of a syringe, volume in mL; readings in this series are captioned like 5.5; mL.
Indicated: 0.9; mL
